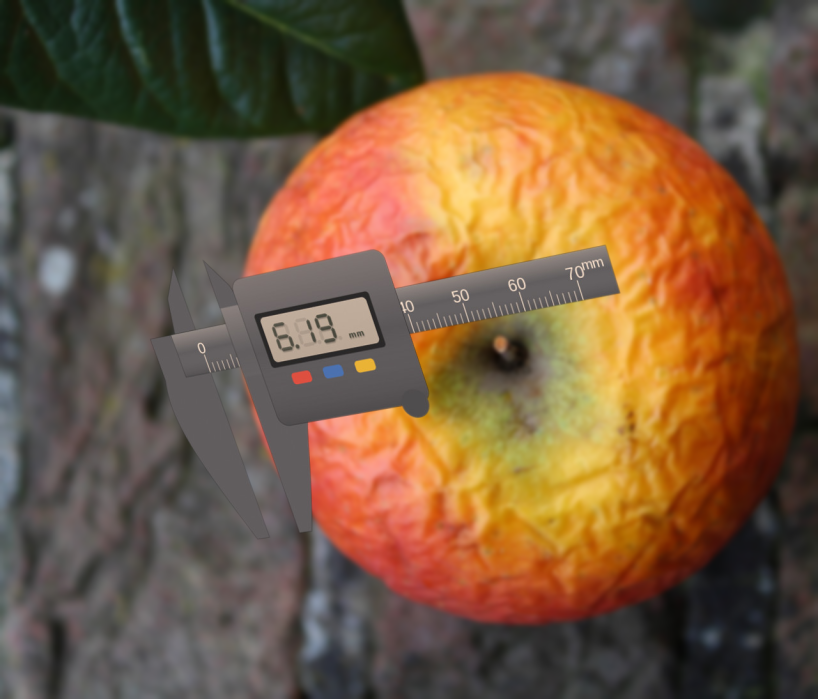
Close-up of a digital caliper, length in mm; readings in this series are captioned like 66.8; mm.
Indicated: 6.19; mm
